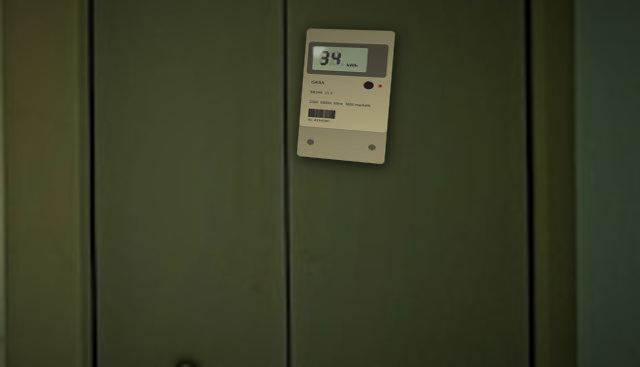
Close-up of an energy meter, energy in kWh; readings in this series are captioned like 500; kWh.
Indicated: 34; kWh
